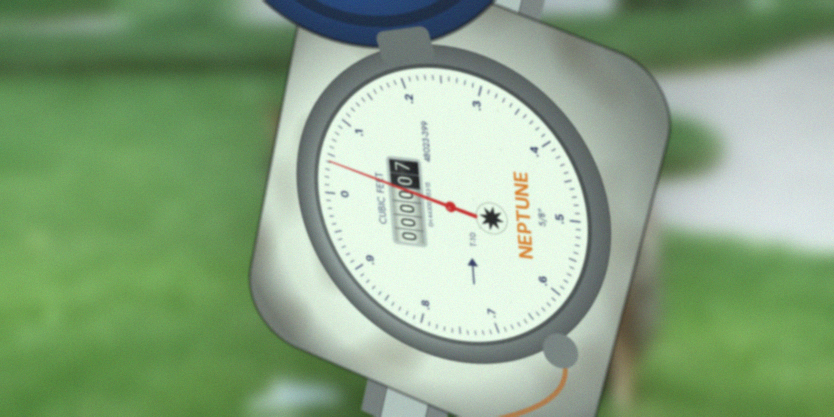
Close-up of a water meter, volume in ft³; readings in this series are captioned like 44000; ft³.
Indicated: 7.04; ft³
